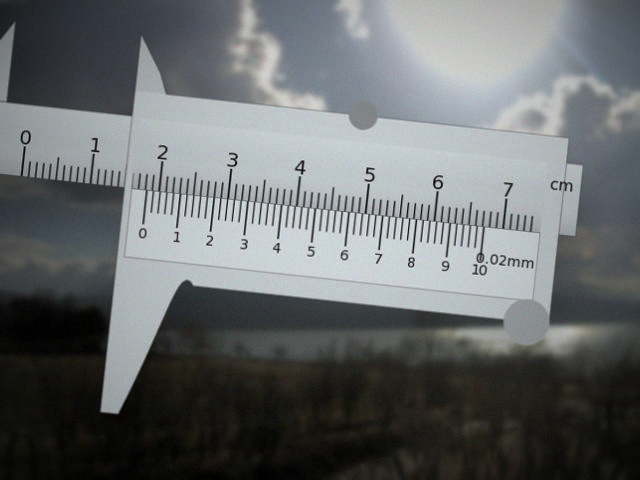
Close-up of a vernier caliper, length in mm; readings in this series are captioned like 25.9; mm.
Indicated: 18.2; mm
